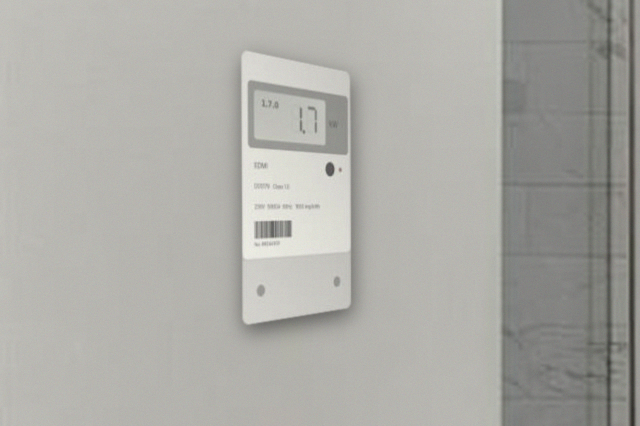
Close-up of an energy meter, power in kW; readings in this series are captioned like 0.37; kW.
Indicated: 1.7; kW
